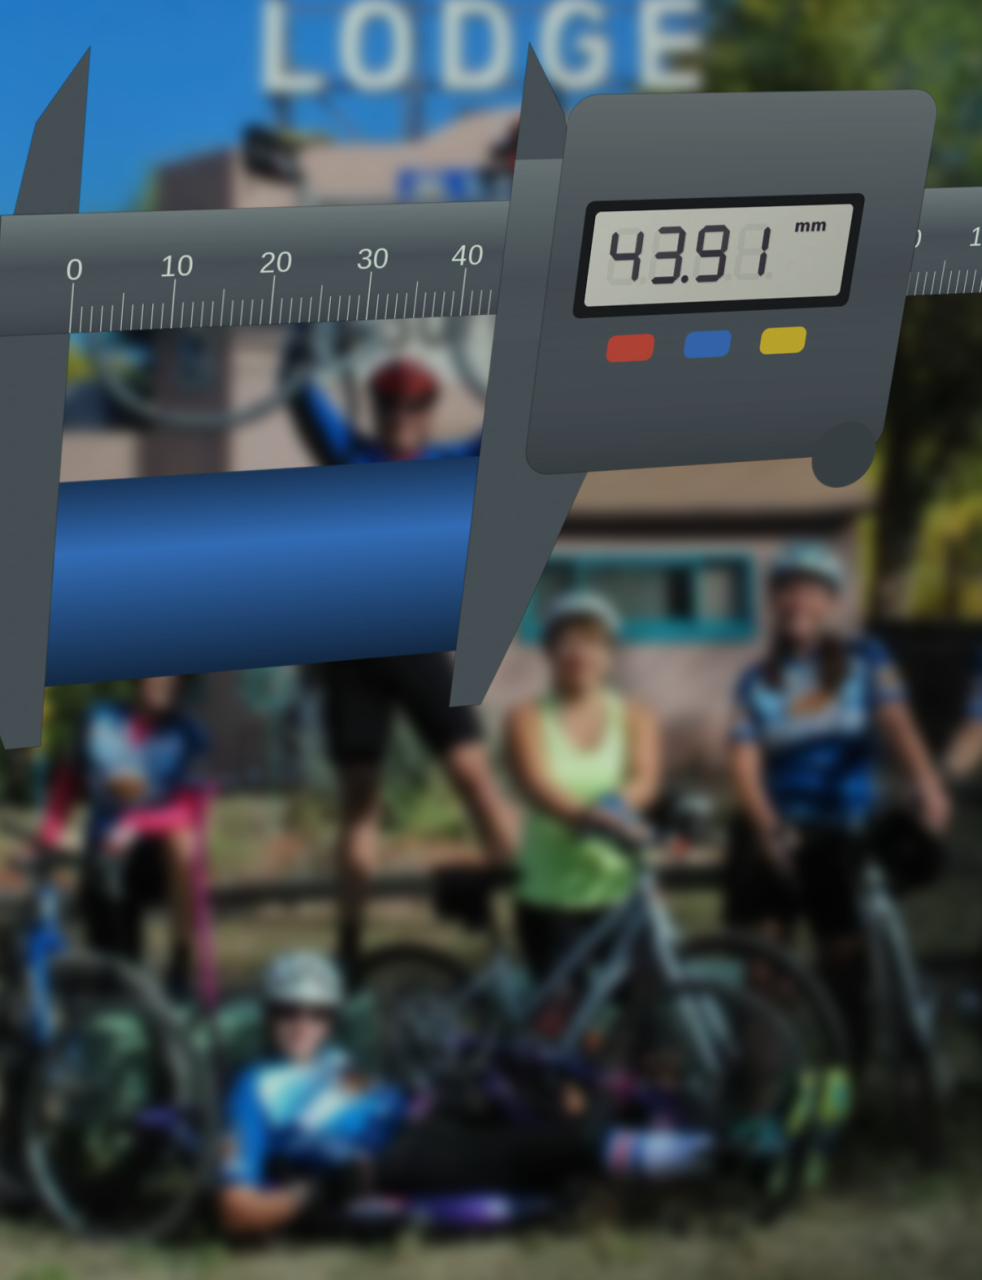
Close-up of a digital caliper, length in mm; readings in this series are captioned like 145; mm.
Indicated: 43.91; mm
